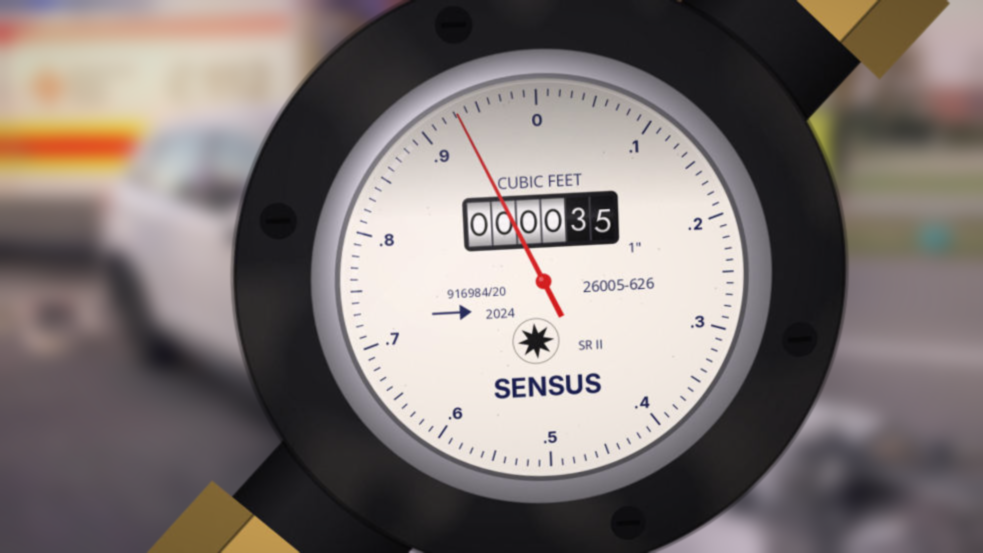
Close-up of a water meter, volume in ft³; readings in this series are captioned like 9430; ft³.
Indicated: 34.93; ft³
